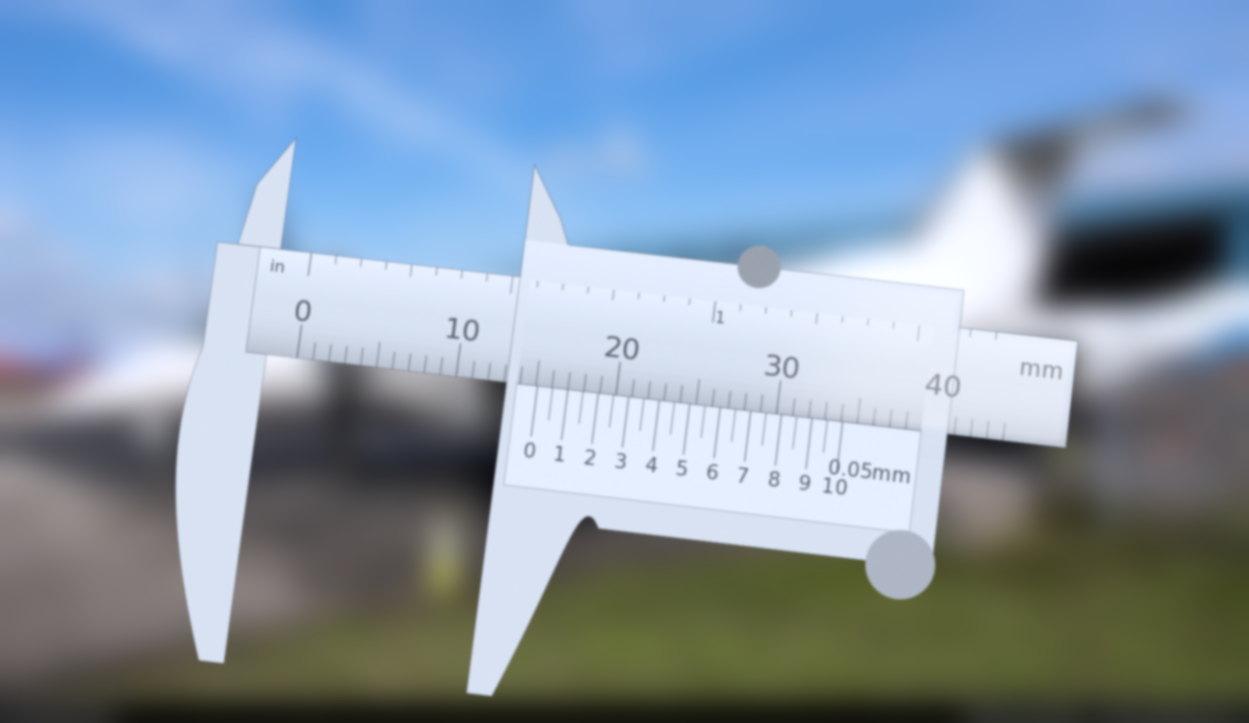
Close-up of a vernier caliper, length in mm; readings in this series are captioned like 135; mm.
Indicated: 15.1; mm
